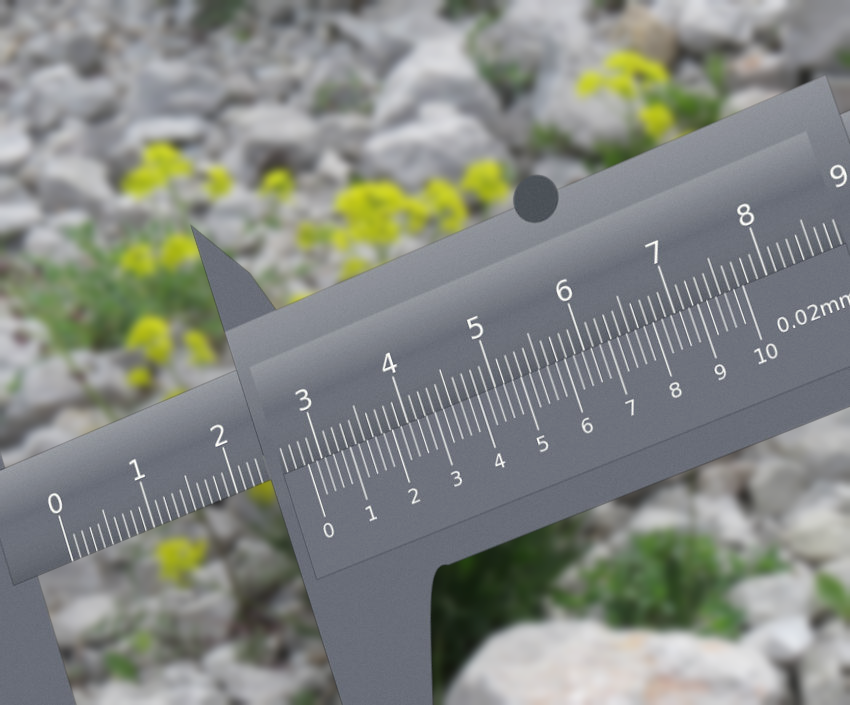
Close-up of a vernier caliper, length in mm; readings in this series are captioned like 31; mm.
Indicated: 28.4; mm
